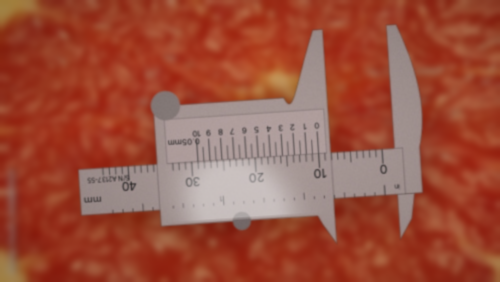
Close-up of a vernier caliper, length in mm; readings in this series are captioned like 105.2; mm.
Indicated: 10.0; mm
